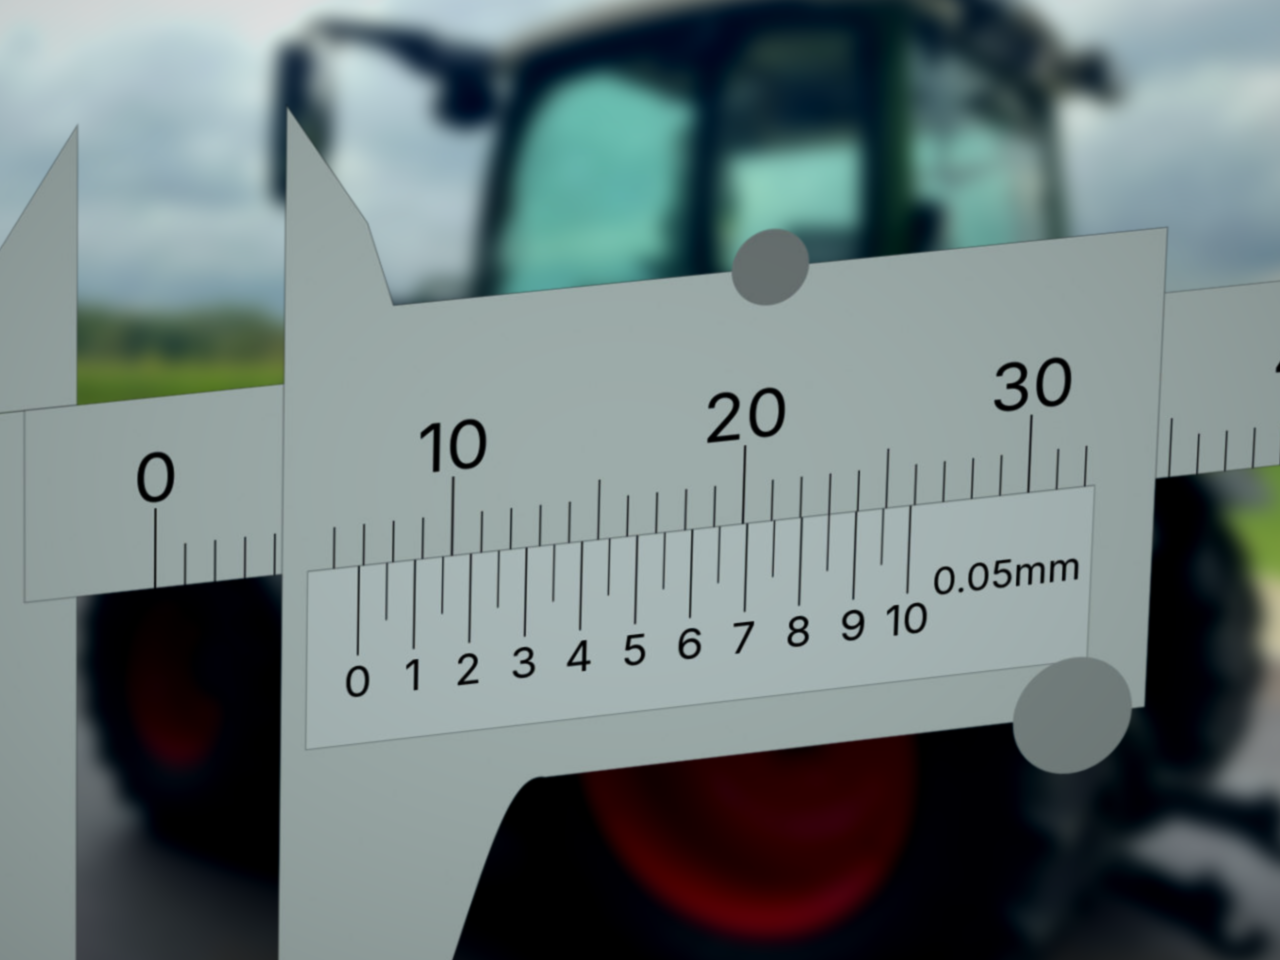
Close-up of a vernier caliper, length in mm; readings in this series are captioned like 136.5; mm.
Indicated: 6.85; mm
